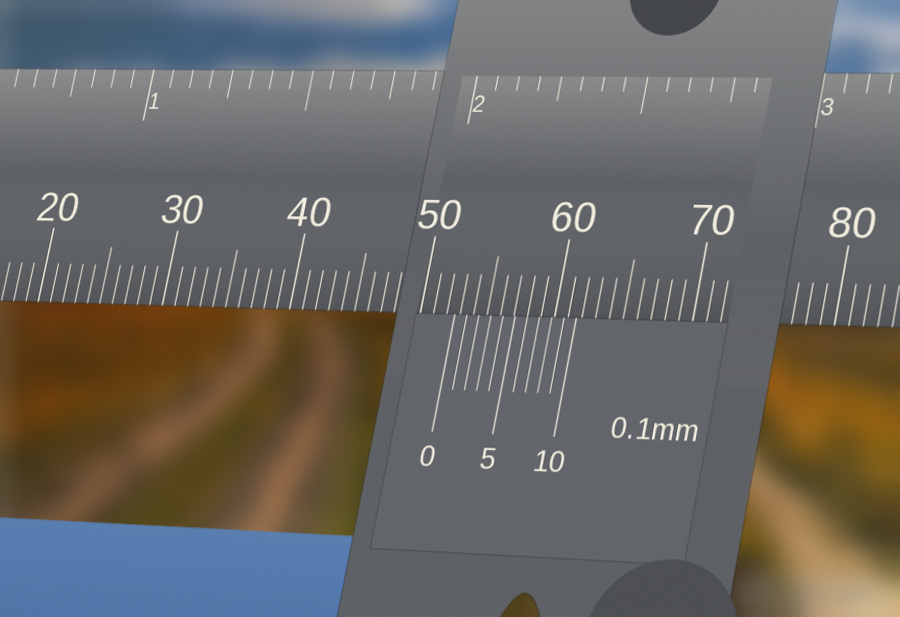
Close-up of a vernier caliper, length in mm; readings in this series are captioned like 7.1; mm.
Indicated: 52.6; mm
